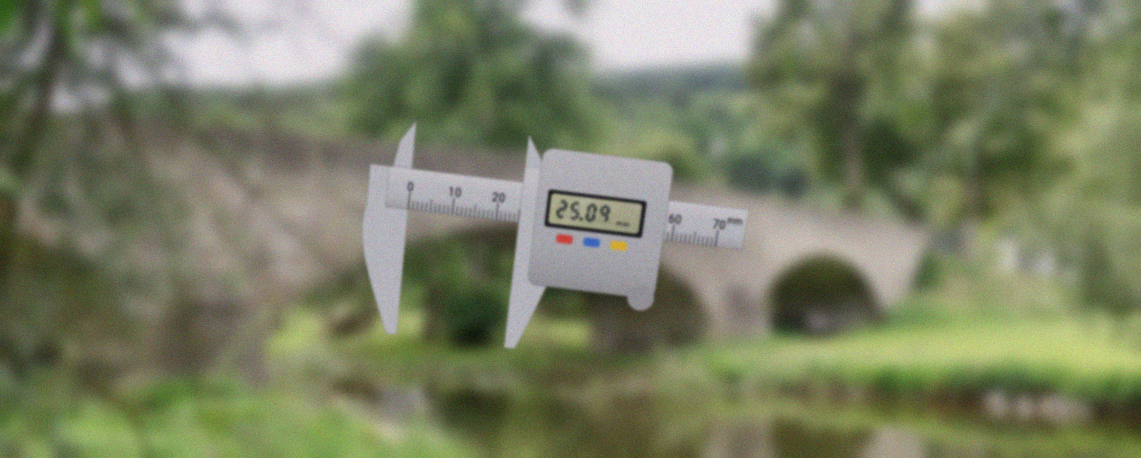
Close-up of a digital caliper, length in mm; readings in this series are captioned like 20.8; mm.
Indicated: 25.09; mm
